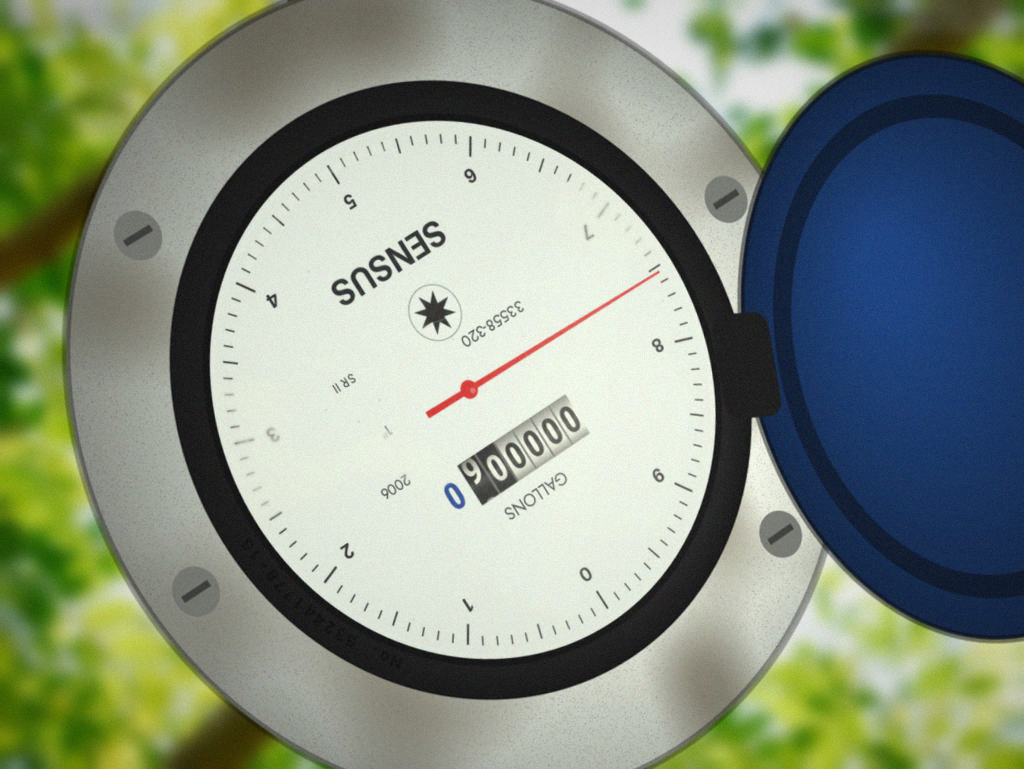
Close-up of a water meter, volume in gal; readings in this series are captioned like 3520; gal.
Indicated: 57.5; gal
